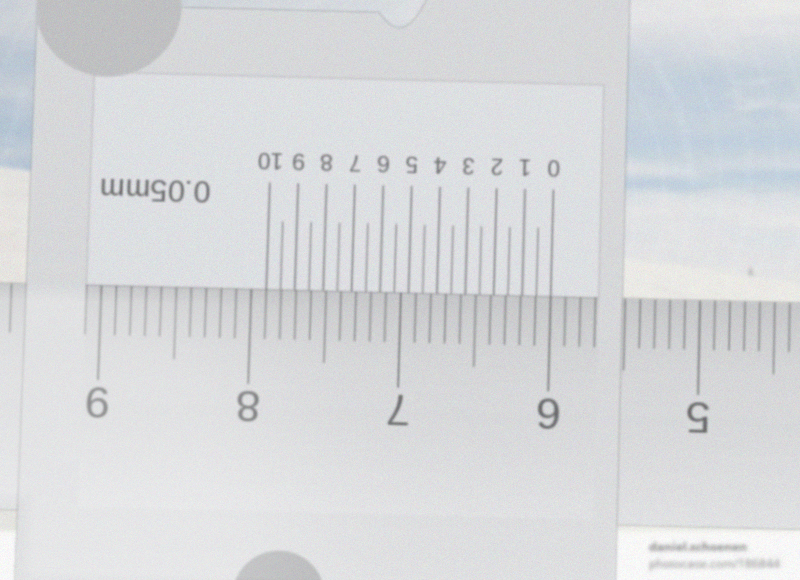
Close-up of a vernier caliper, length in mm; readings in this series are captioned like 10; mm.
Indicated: 60.0; mm
